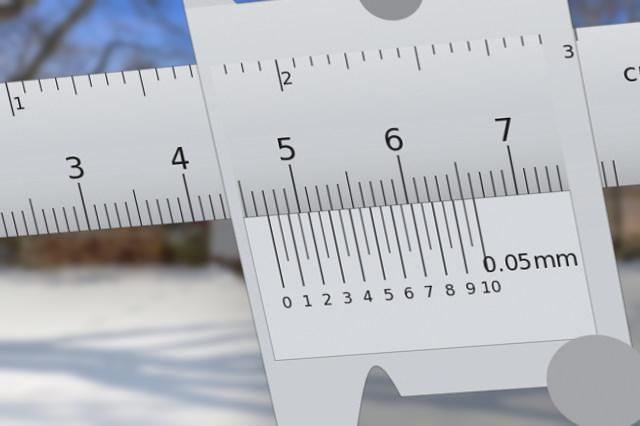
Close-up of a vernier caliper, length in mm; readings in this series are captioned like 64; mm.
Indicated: 47.0; mm
